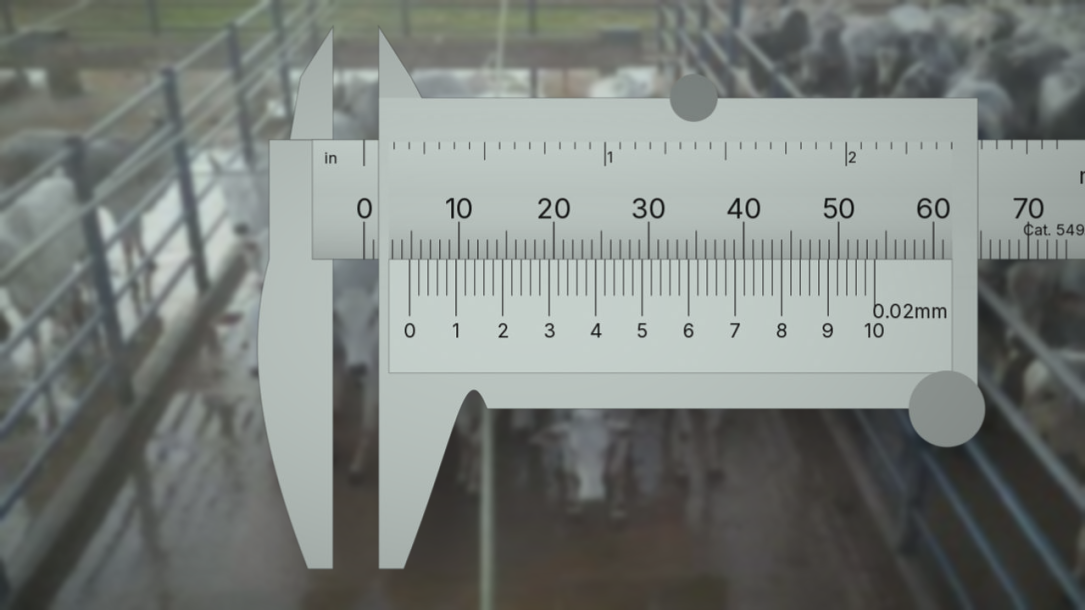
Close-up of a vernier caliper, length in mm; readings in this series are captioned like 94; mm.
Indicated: 4.8; mm
